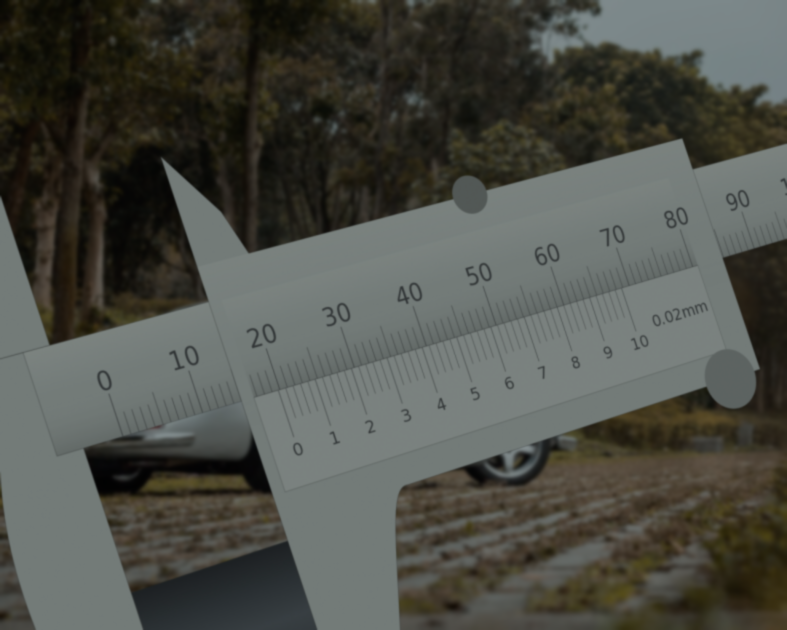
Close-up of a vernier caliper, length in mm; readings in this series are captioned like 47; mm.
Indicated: 19.8; mm
